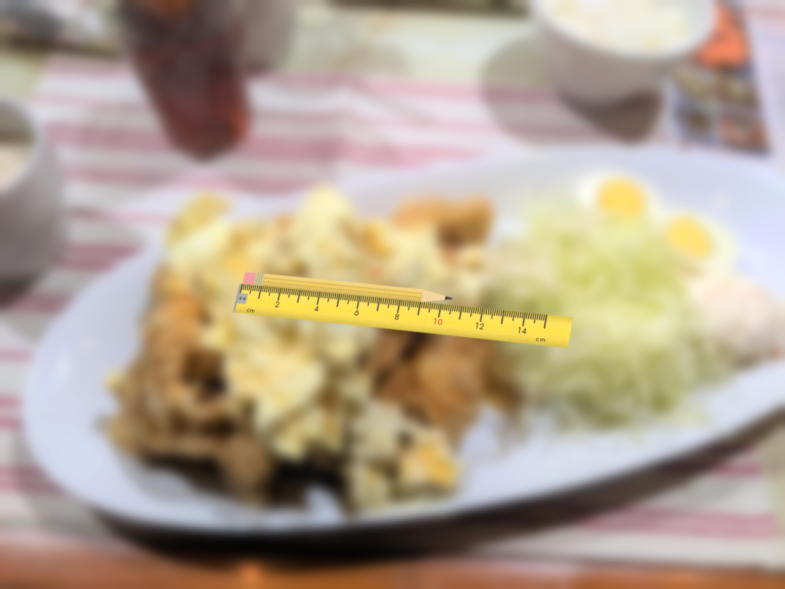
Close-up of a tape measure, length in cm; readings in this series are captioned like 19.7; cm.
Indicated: 10.5; cm
